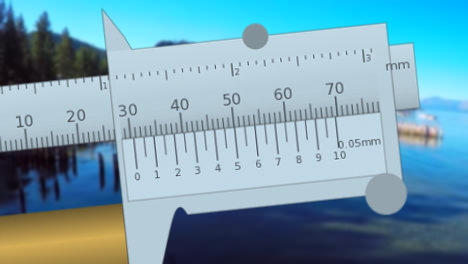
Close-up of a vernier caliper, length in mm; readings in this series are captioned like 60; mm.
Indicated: 30.6; mm
